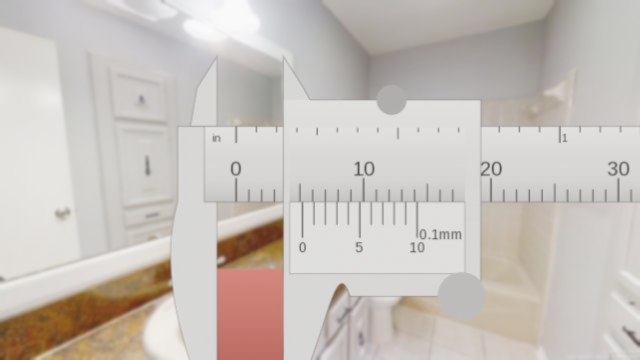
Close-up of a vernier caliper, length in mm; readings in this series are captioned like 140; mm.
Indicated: 5.2; mm
